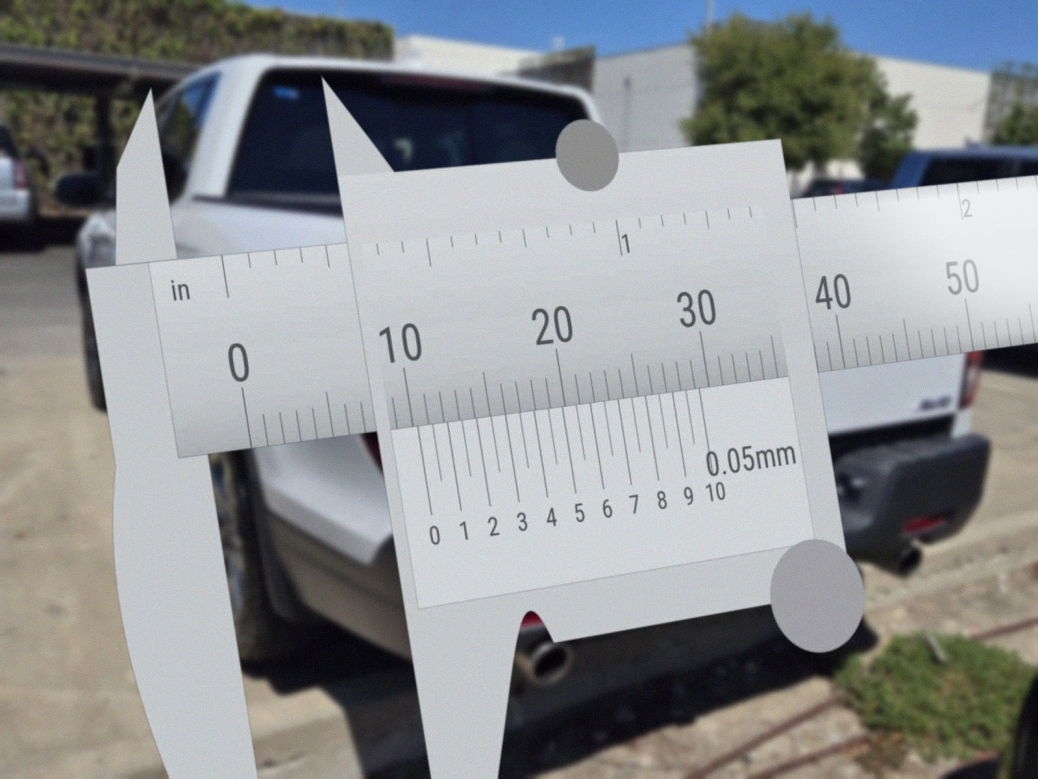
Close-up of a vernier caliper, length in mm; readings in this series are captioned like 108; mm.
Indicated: 10.3; mm
